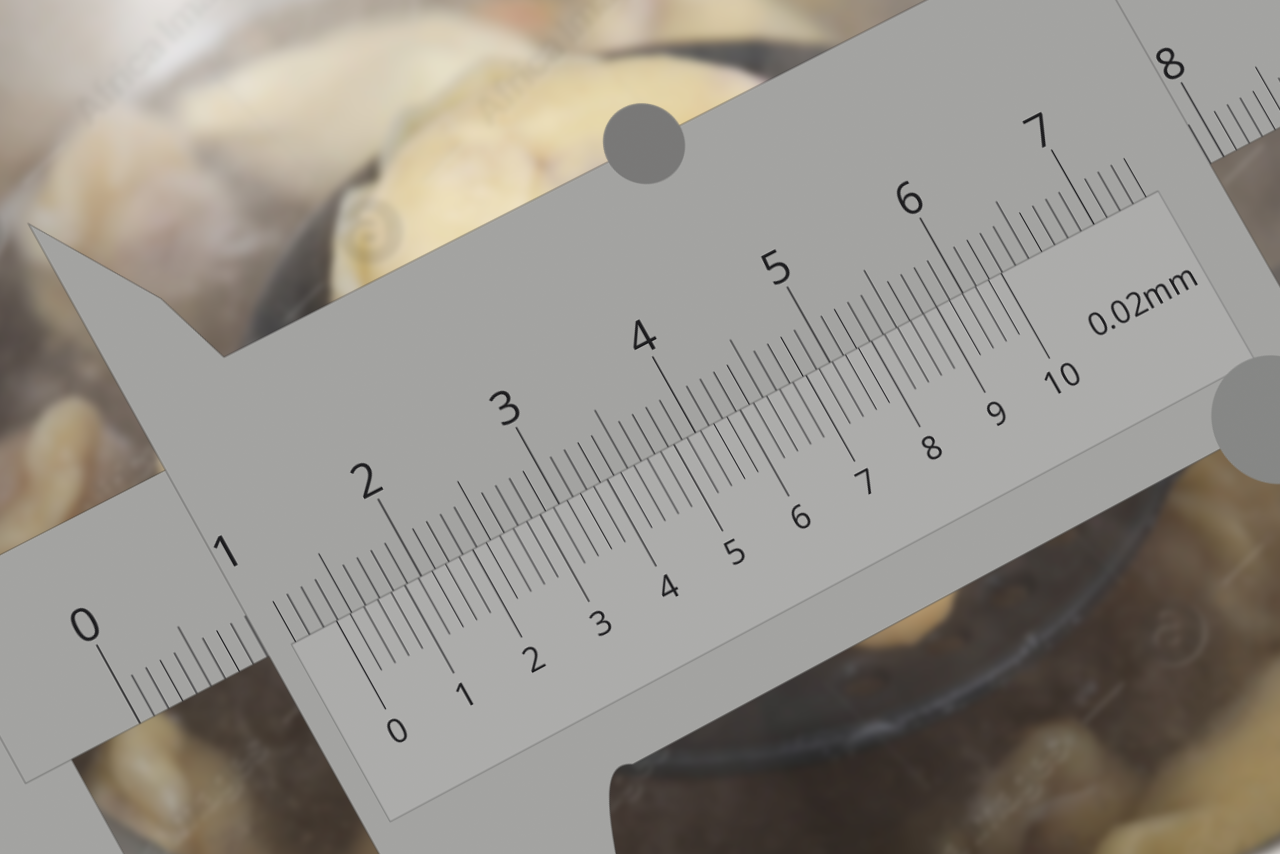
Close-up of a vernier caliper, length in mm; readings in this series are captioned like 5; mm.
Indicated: 13.9; mm
